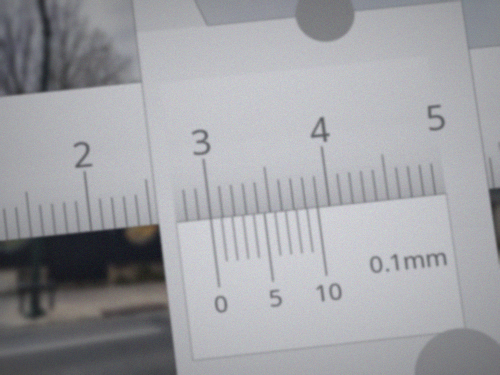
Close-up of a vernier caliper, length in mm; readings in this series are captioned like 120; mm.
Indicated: 30.0; mm
